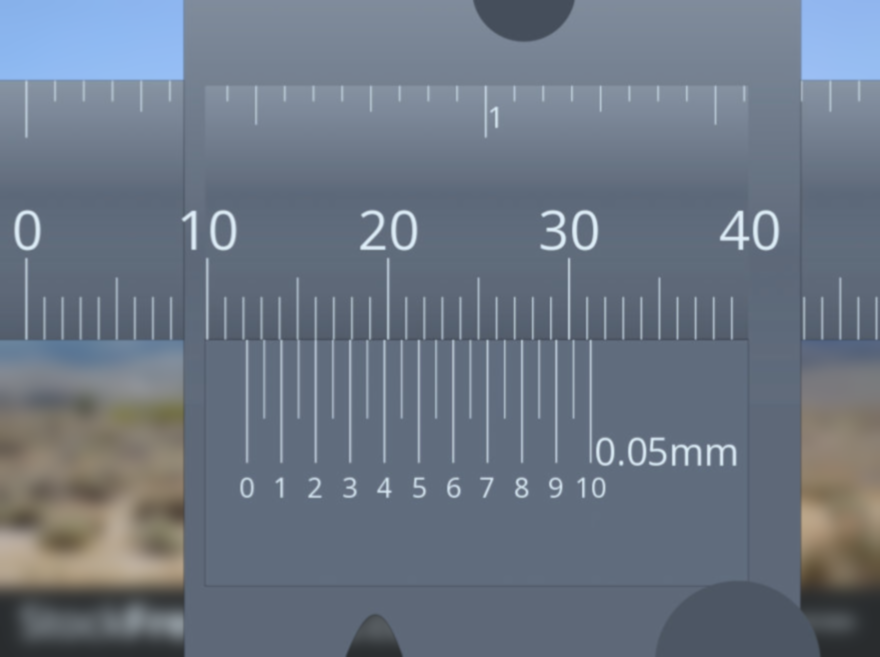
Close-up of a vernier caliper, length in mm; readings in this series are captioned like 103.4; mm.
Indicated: 12.2; mm
